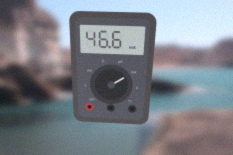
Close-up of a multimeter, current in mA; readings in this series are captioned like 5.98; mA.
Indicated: 46.6; mA
